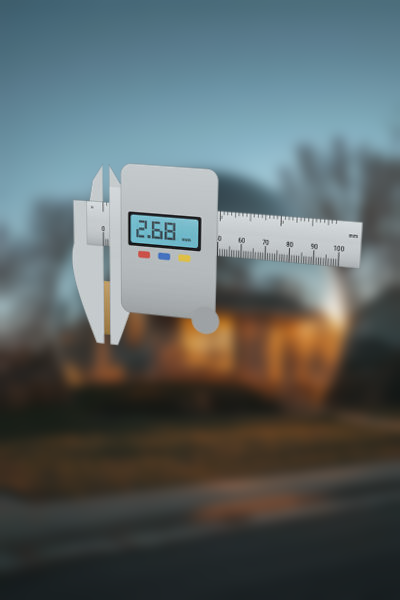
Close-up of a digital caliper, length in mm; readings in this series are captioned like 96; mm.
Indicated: 2.68; mm
